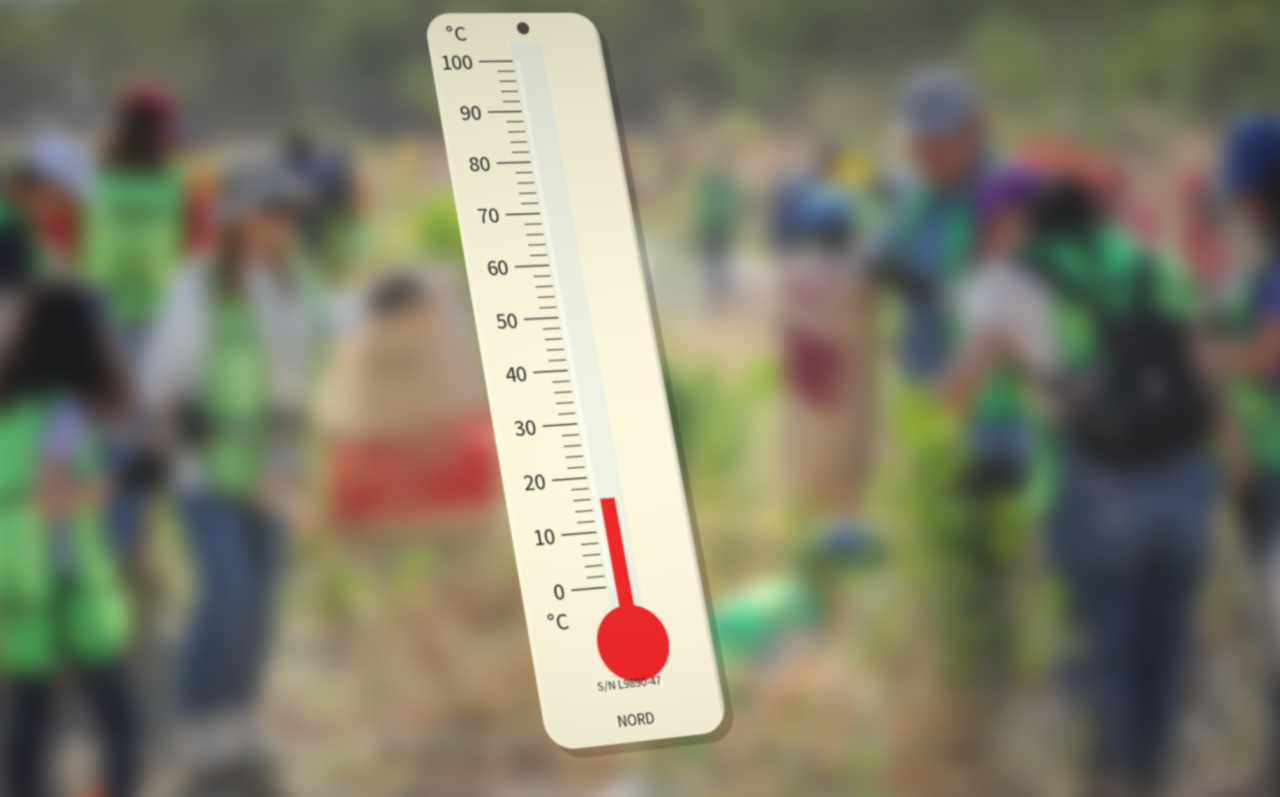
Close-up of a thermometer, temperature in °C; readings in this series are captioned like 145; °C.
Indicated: 16; °C
